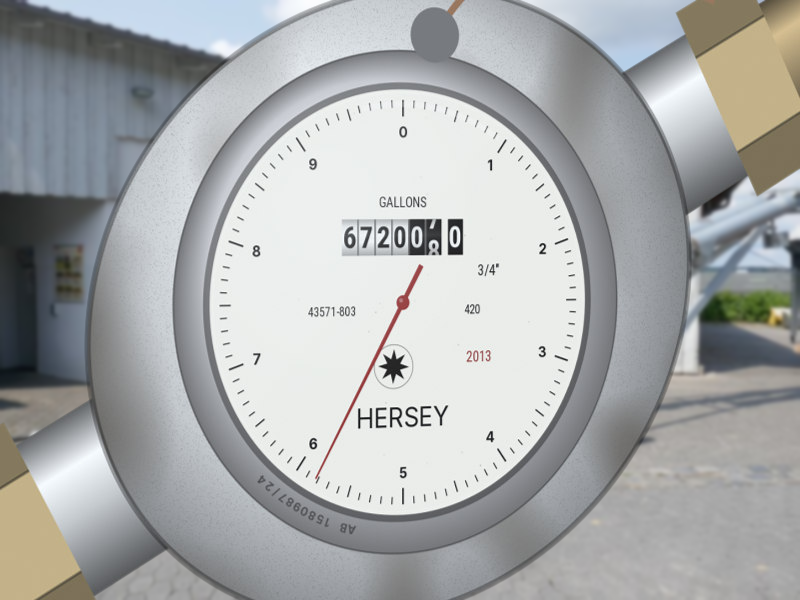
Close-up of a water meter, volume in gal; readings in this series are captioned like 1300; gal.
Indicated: 6720075.8; gal
